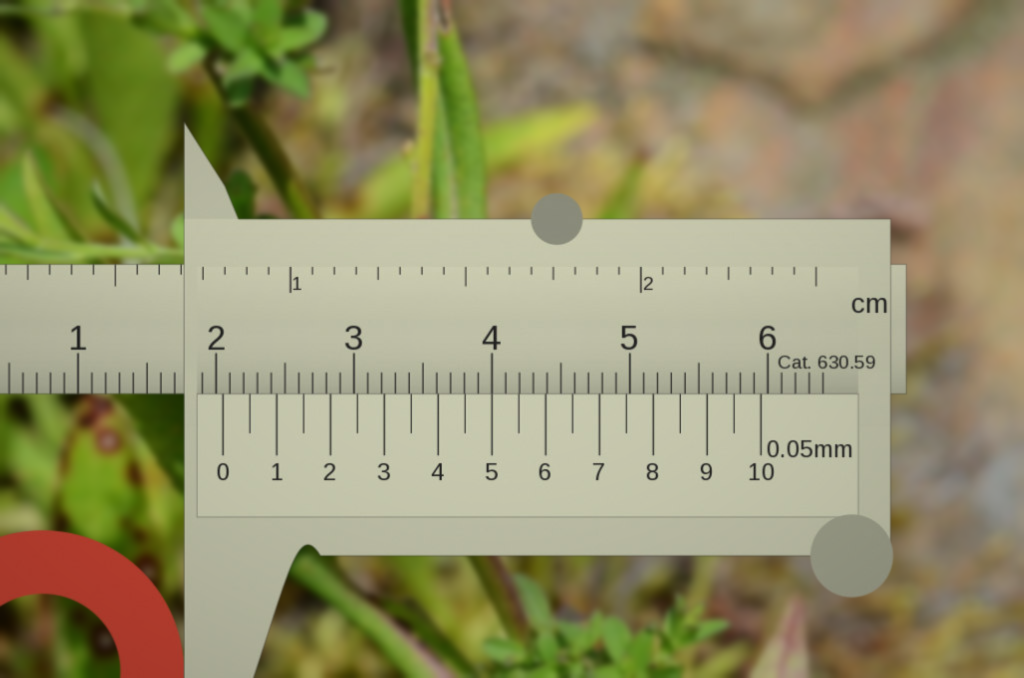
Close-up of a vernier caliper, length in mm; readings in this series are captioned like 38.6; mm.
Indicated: 20.5; mm
